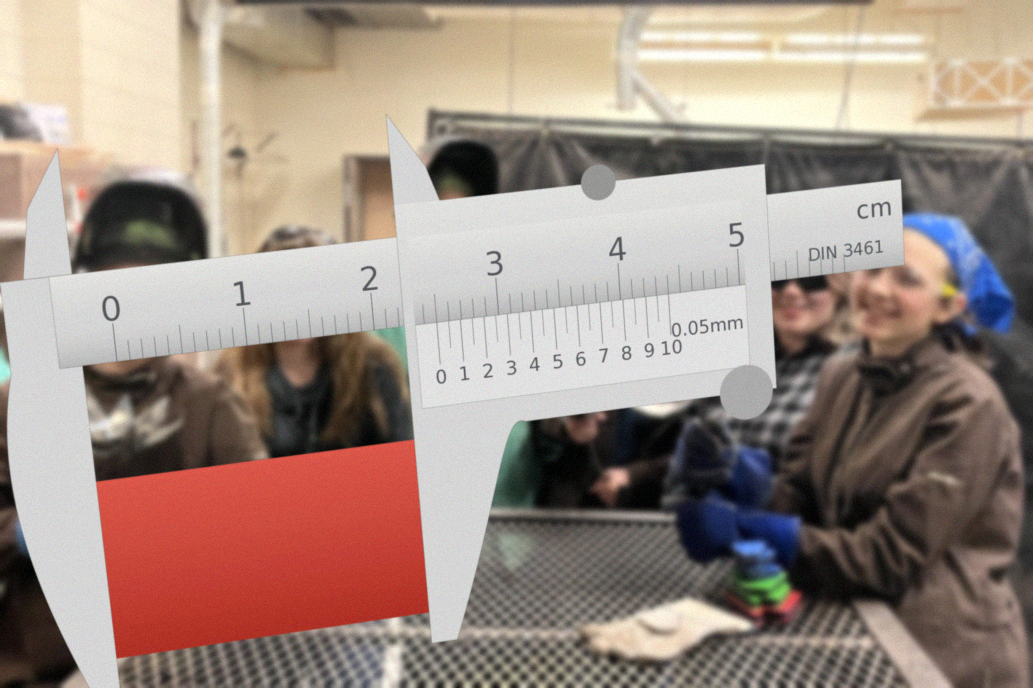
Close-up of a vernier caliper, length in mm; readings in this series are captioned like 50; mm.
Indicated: 25.0; mm
